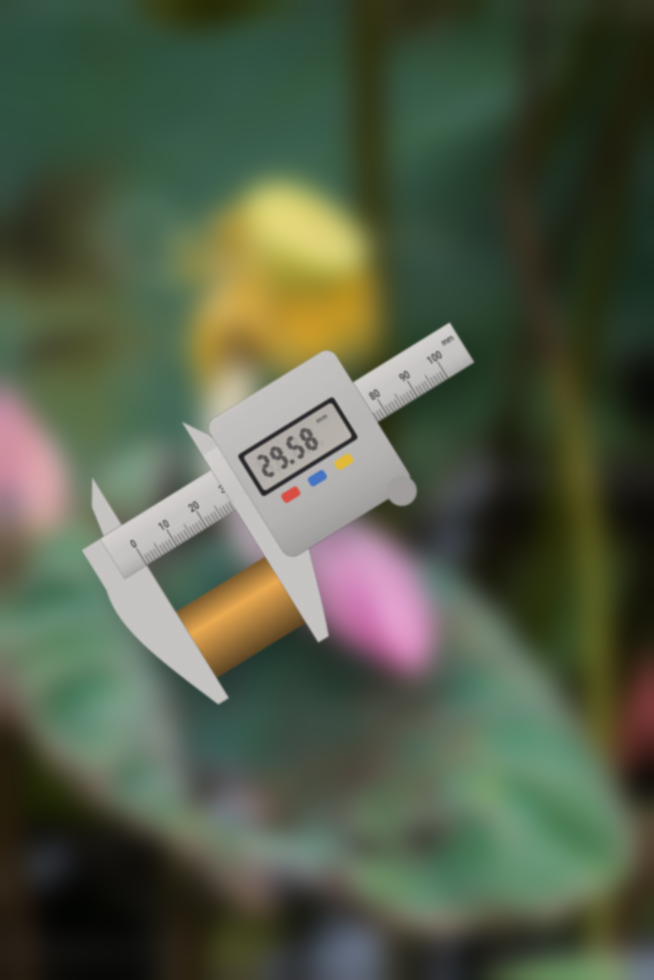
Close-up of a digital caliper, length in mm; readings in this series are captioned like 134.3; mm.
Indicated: 29.58; mm
